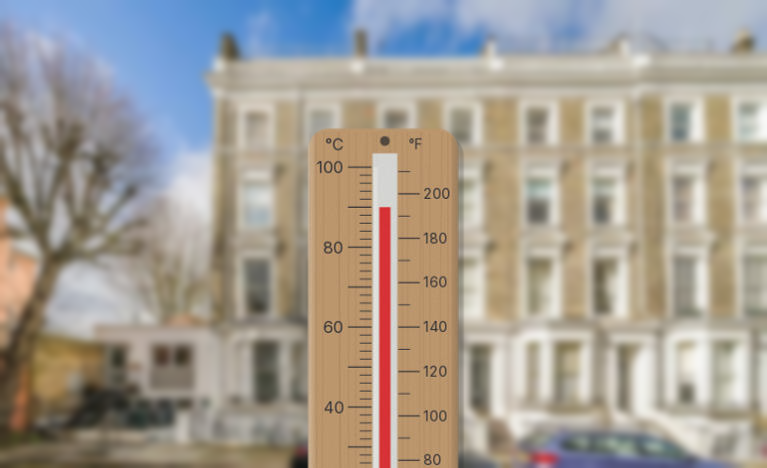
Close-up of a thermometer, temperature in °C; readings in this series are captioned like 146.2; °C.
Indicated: 90; °C
